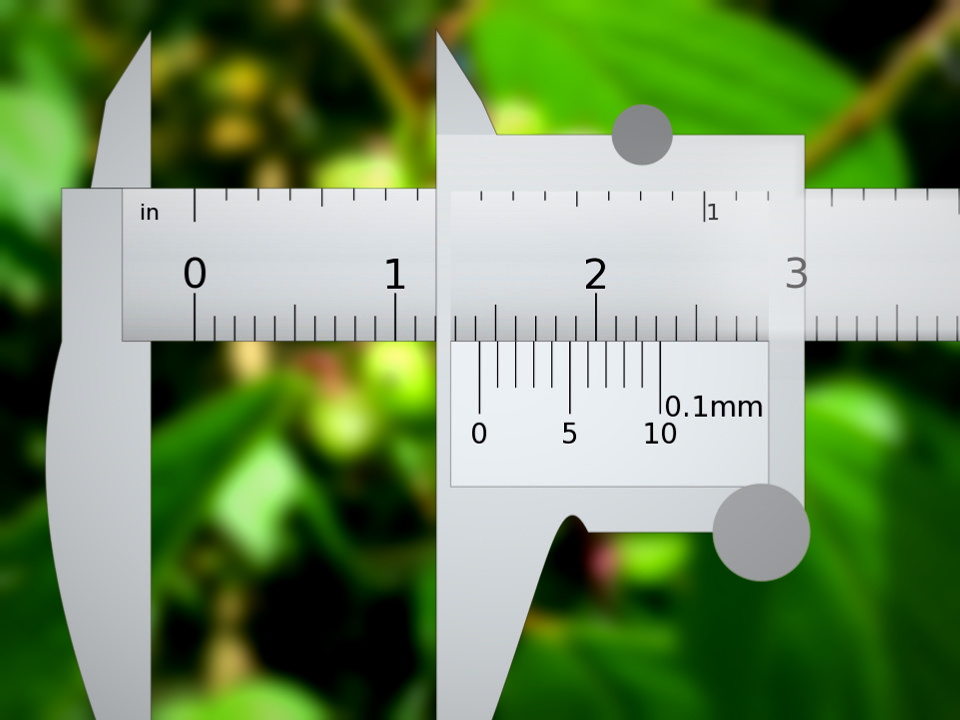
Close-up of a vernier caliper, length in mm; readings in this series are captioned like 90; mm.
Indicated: 14.2; mm
